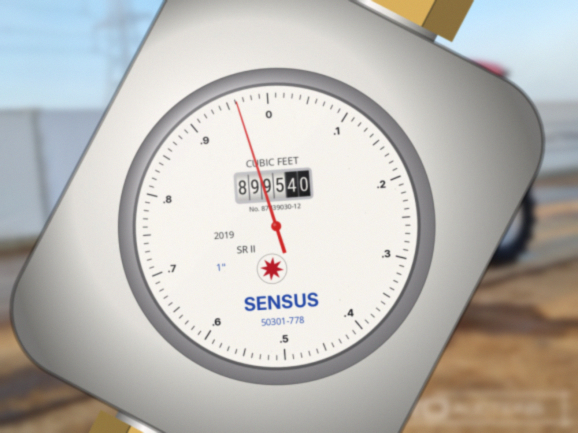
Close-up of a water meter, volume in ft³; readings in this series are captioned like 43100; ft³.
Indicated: 899539.96; ft³
